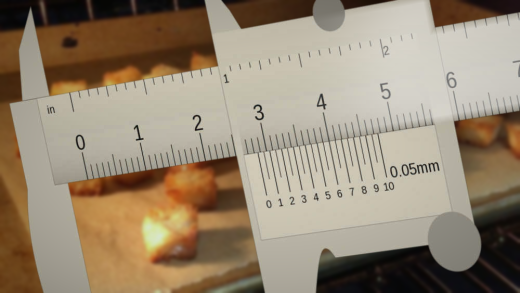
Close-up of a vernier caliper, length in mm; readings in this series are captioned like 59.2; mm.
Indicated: 28.6; mm
